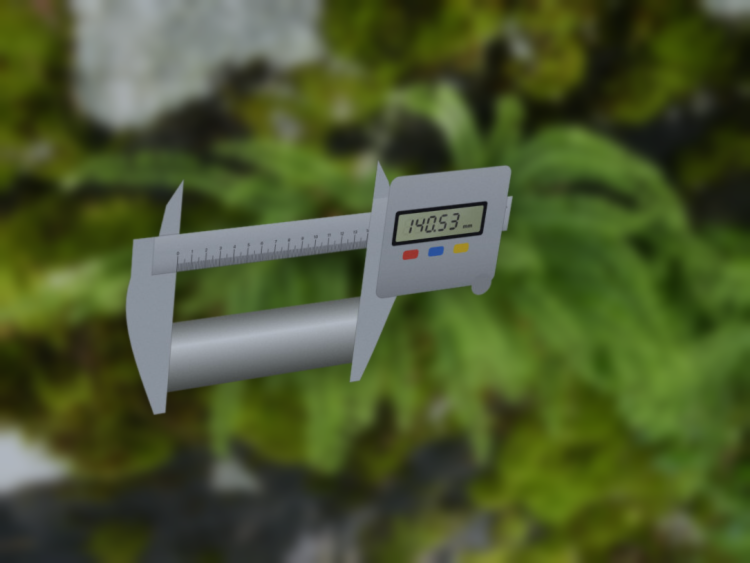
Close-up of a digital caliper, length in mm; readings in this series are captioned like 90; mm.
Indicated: 140.53; mm
